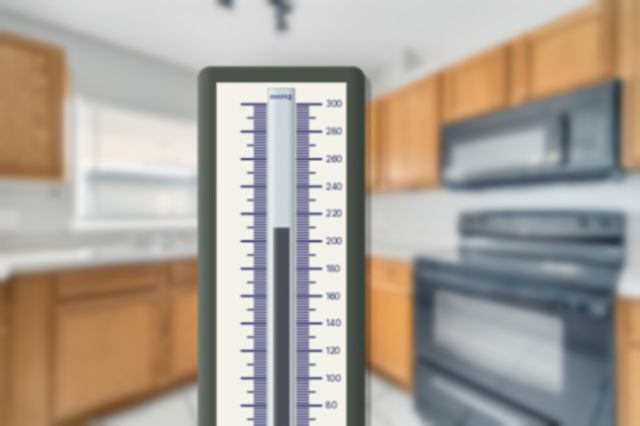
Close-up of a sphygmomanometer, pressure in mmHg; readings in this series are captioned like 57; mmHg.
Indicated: 210; mmHg
